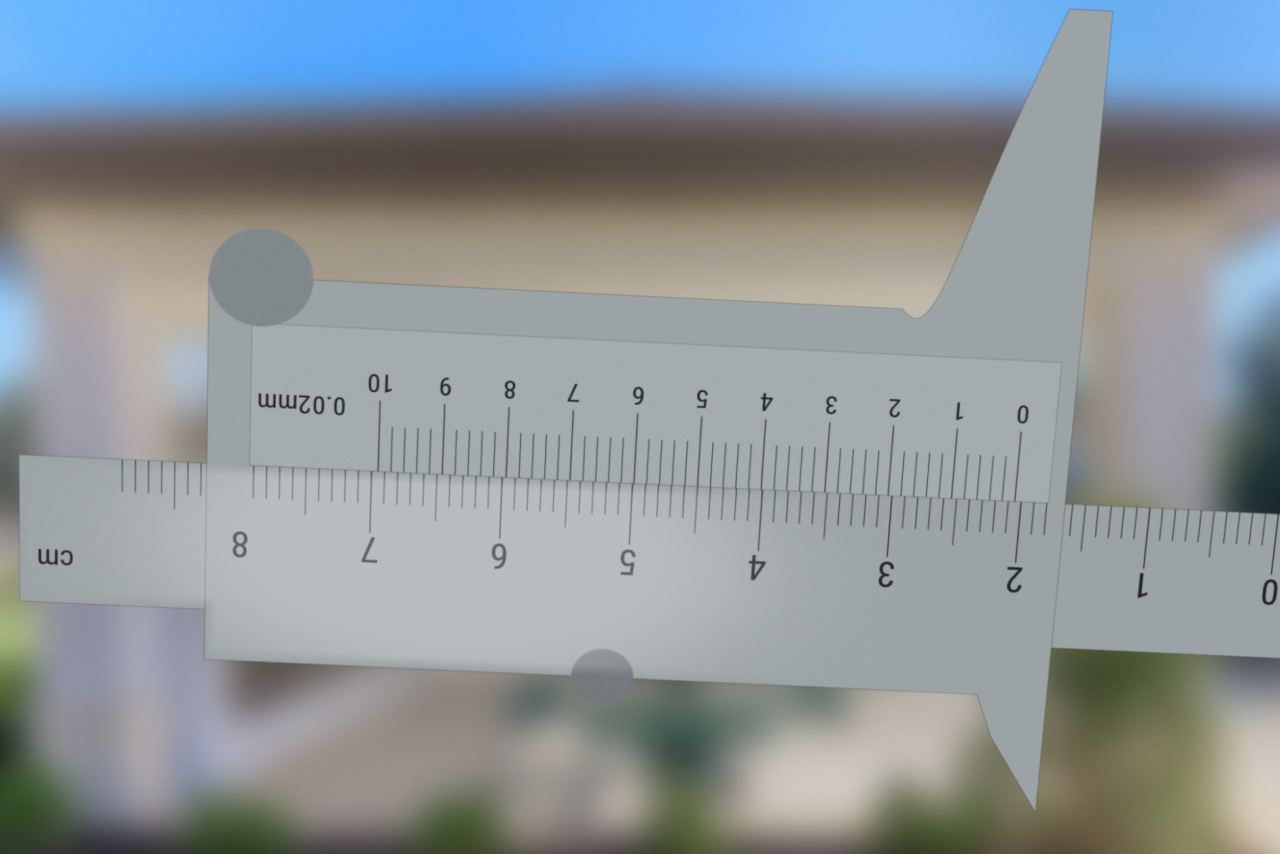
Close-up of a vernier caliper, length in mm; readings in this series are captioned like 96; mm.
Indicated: 20.5; mm
